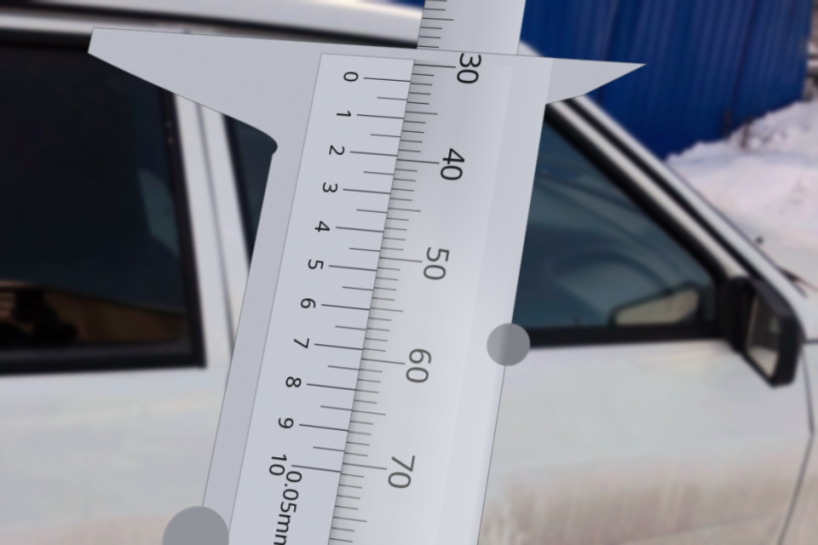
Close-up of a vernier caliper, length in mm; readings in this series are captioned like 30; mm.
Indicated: 31.8; mm
